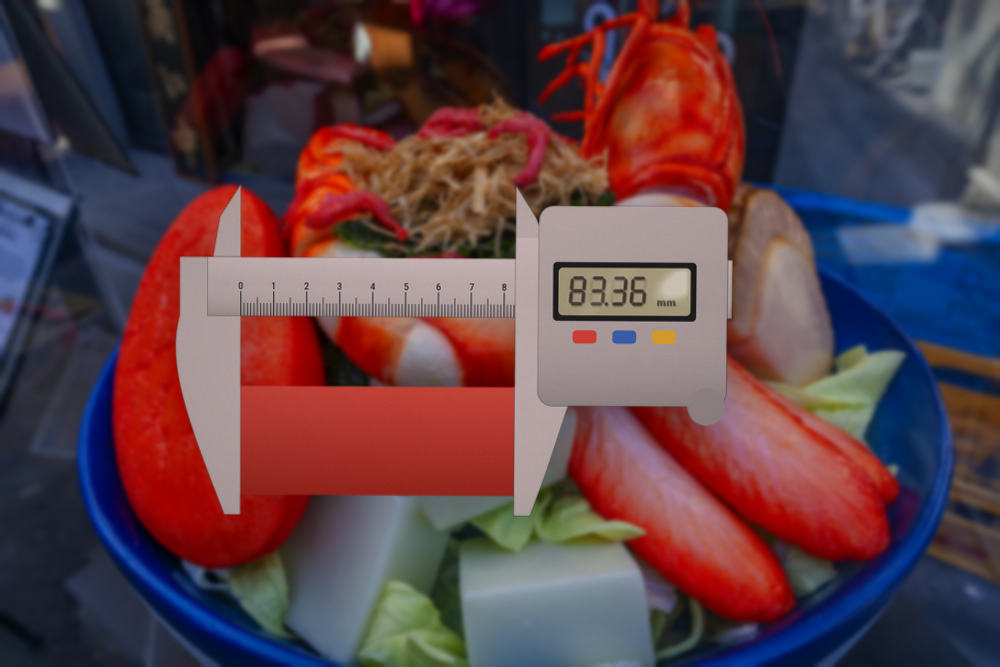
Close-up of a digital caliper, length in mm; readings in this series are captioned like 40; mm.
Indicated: 83.36; mm
